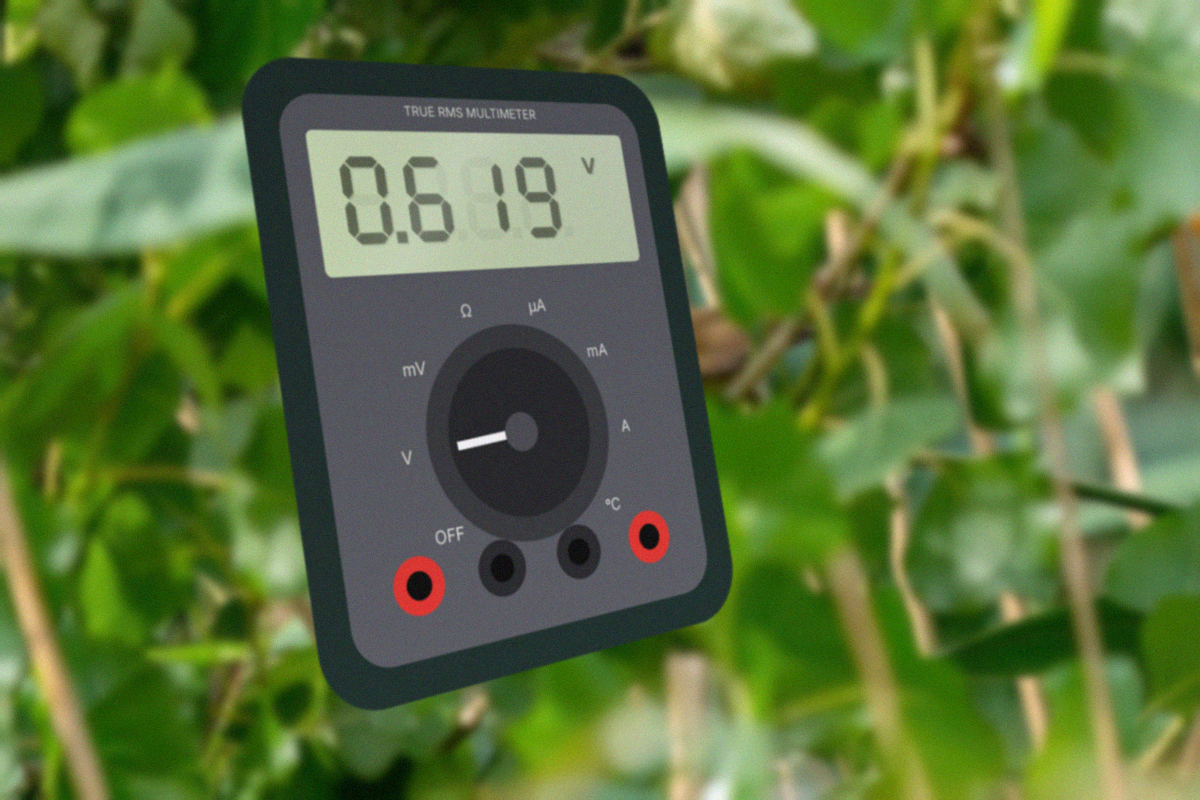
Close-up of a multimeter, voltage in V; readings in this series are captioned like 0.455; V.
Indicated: 0.619; V
